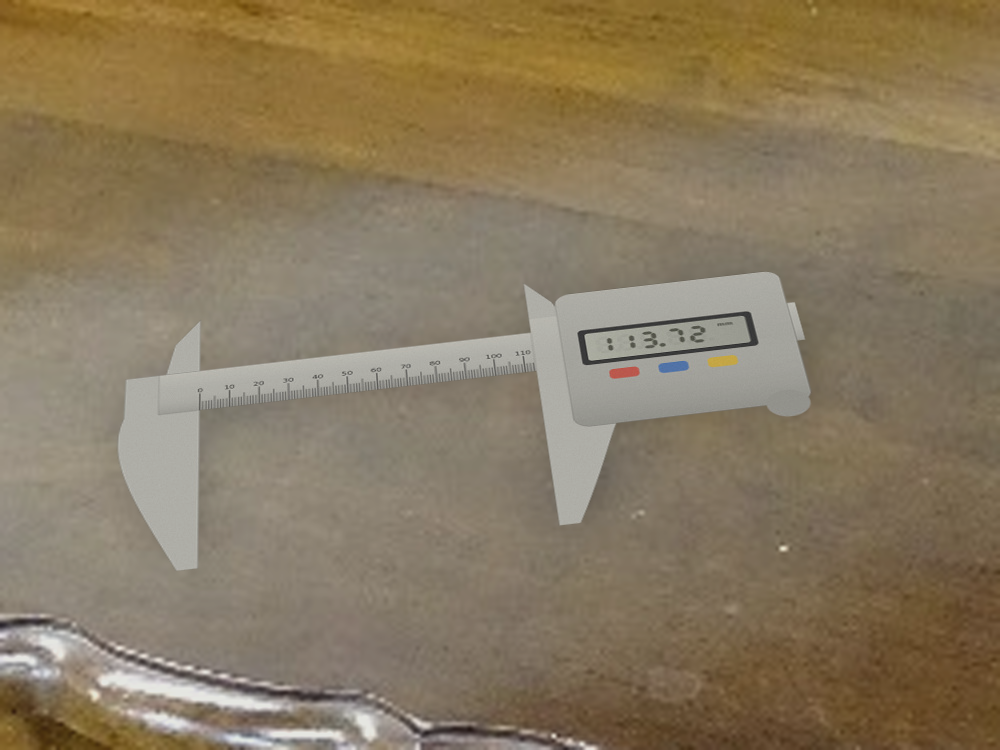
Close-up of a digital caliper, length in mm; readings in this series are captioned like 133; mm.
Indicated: 113.72; mm
